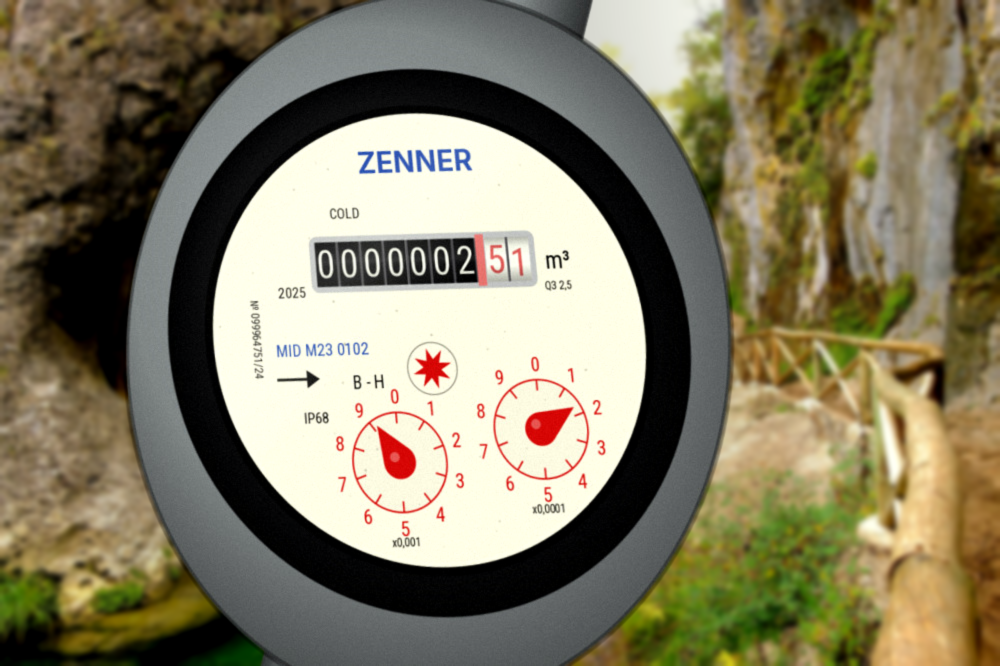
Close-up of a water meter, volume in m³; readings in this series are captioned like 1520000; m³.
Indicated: 2.5091; m³
